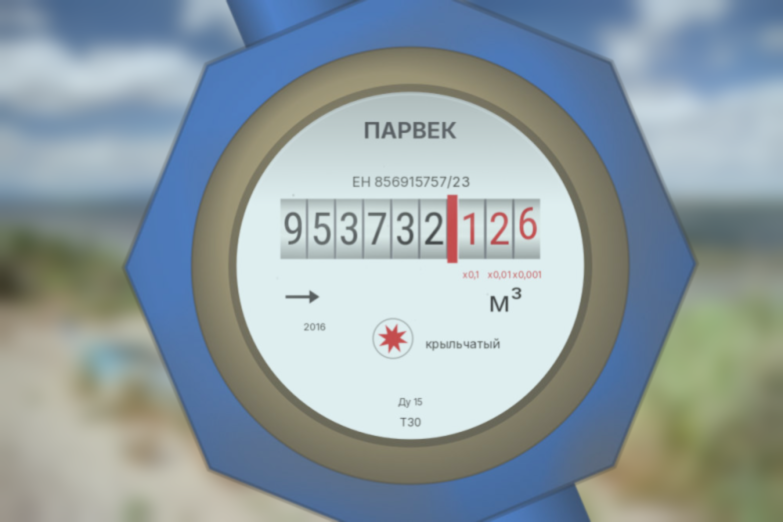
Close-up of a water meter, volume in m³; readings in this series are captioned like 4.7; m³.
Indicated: 953732.126; m³
